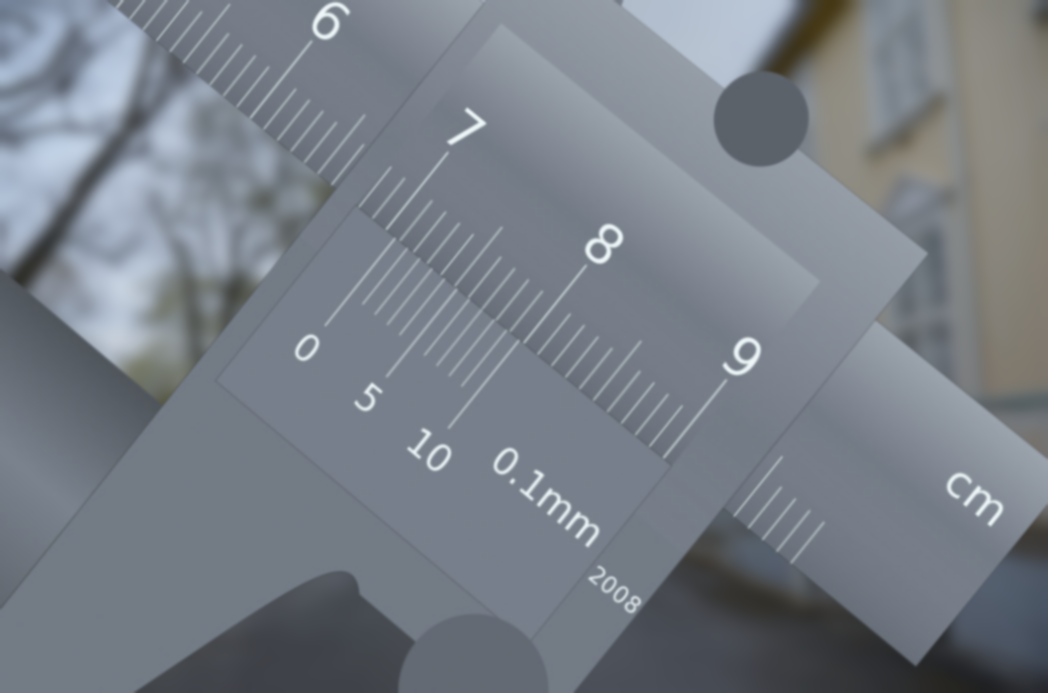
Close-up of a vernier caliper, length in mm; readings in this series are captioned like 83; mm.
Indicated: 70.7; mm
